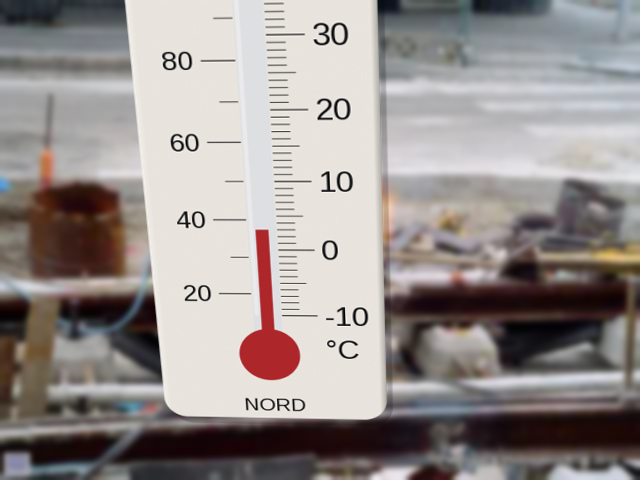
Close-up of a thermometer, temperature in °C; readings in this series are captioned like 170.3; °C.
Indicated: 3; °C
